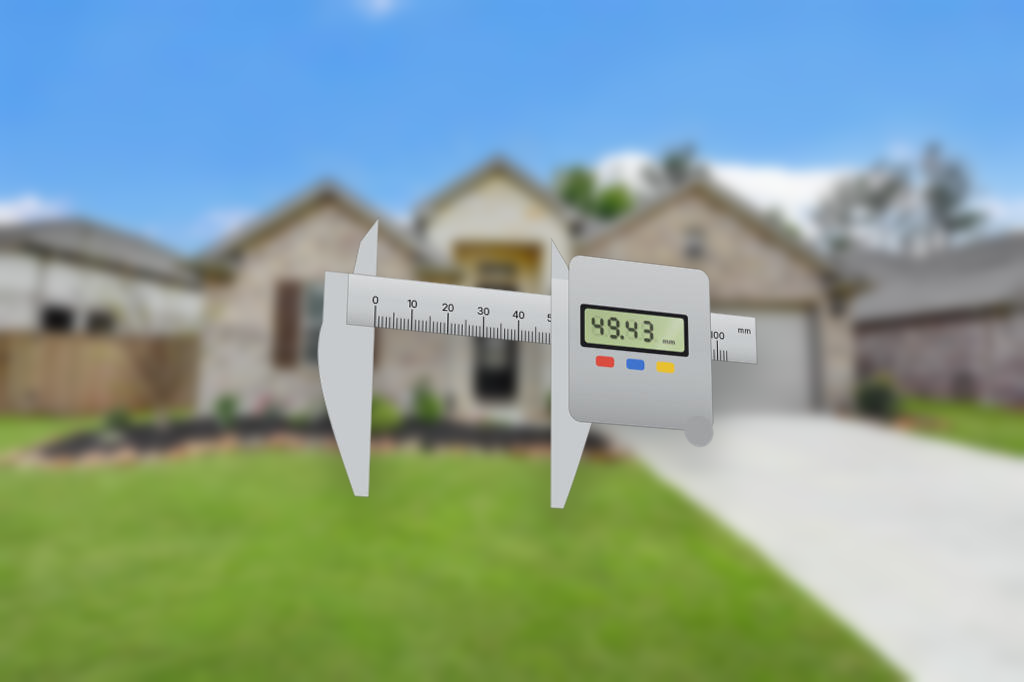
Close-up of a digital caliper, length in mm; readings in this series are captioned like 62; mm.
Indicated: 49.43; mm
